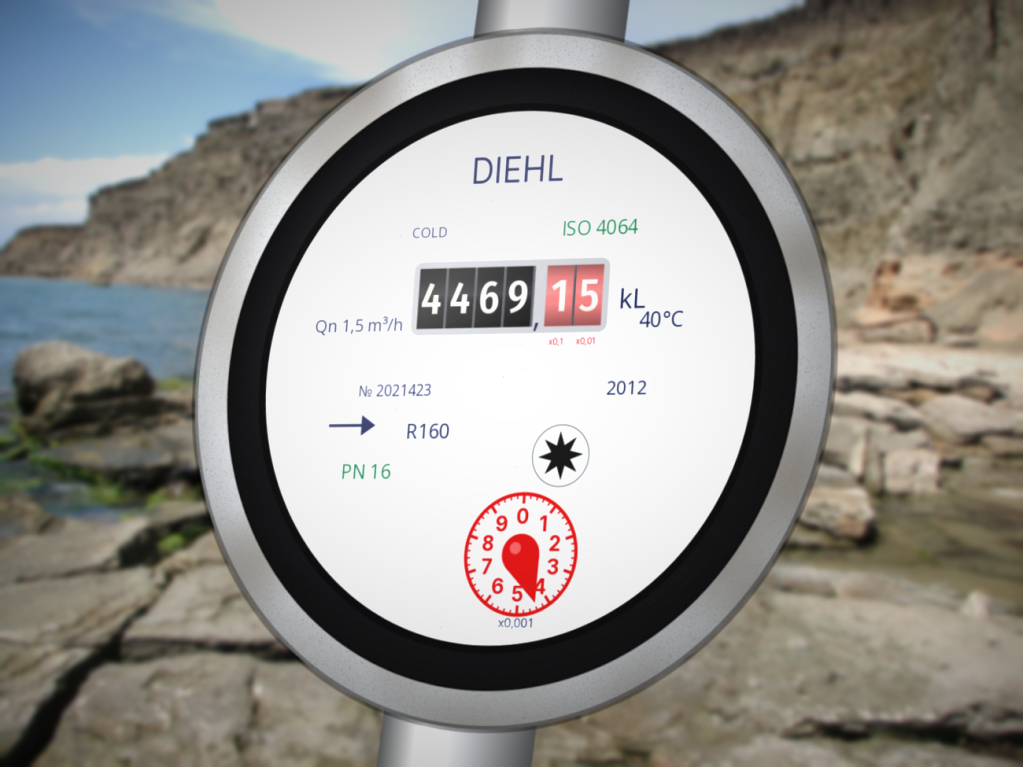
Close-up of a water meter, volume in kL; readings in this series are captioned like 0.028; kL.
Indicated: 4469.154; kL
